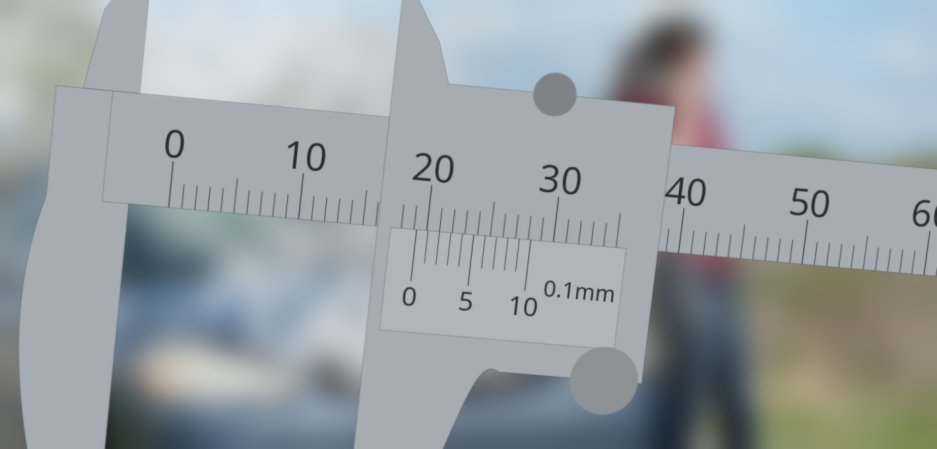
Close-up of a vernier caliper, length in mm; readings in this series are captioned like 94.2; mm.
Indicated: 19.2; mm
